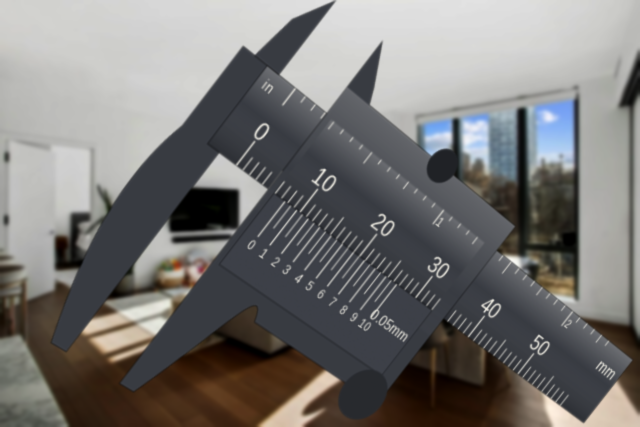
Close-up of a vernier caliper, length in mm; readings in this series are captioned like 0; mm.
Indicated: 7.6; mm
